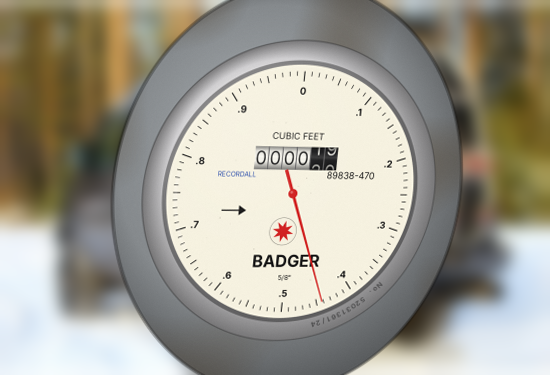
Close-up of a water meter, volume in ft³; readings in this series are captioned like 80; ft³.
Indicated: 19.44; ft³
